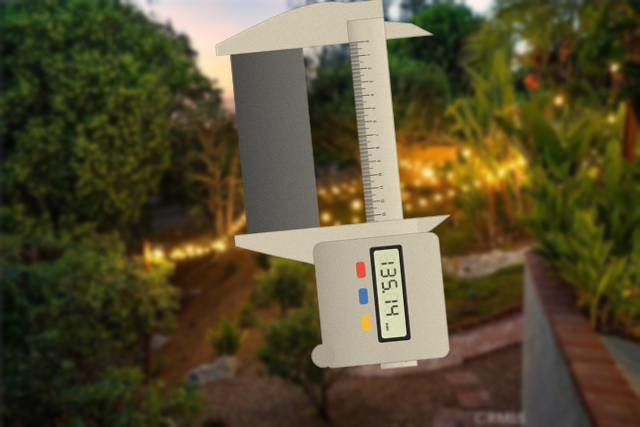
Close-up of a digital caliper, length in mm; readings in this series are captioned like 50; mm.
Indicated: 135.14; mm
